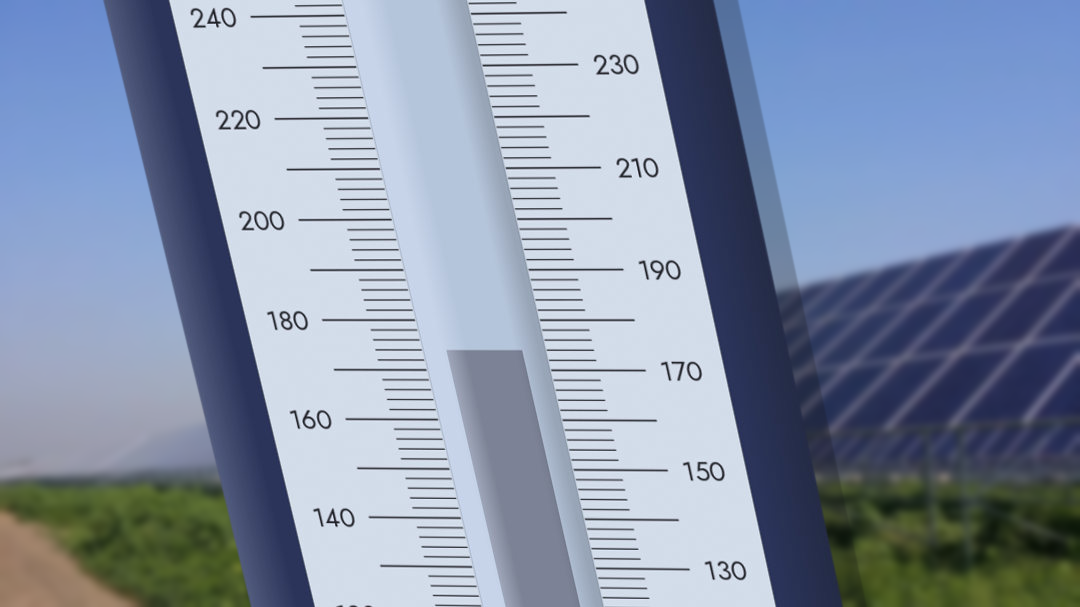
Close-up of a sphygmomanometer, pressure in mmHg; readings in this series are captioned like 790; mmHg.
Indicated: 174; mmHg
